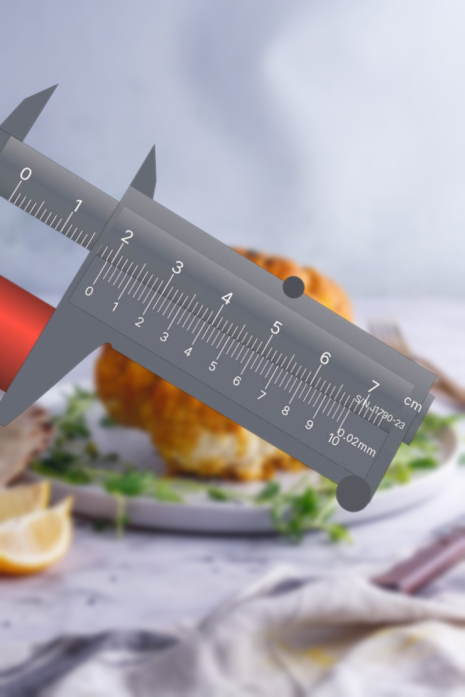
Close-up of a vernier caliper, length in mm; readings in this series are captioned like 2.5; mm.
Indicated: 19.2; mm
